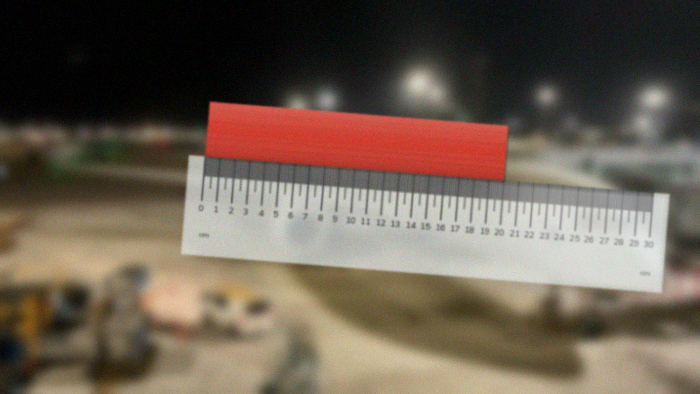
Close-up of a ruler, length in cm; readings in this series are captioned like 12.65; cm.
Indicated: 20; cm
